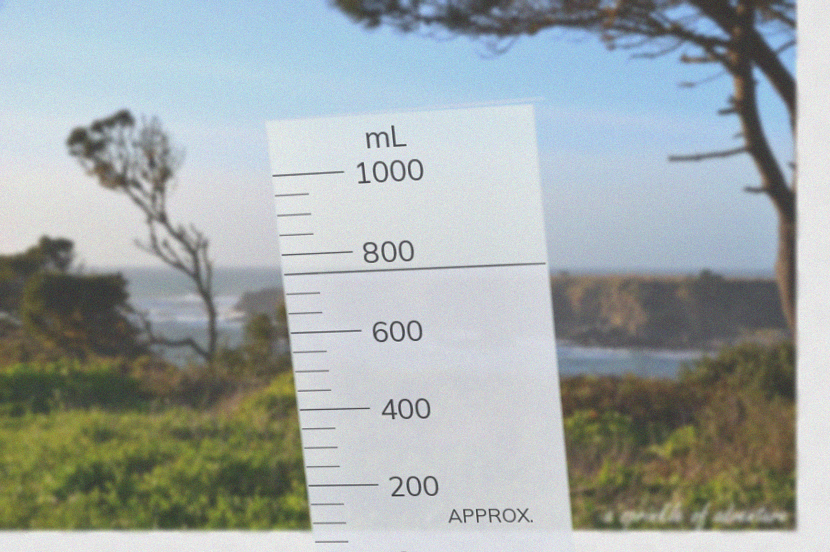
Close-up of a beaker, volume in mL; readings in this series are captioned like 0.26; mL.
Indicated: 750; mL
